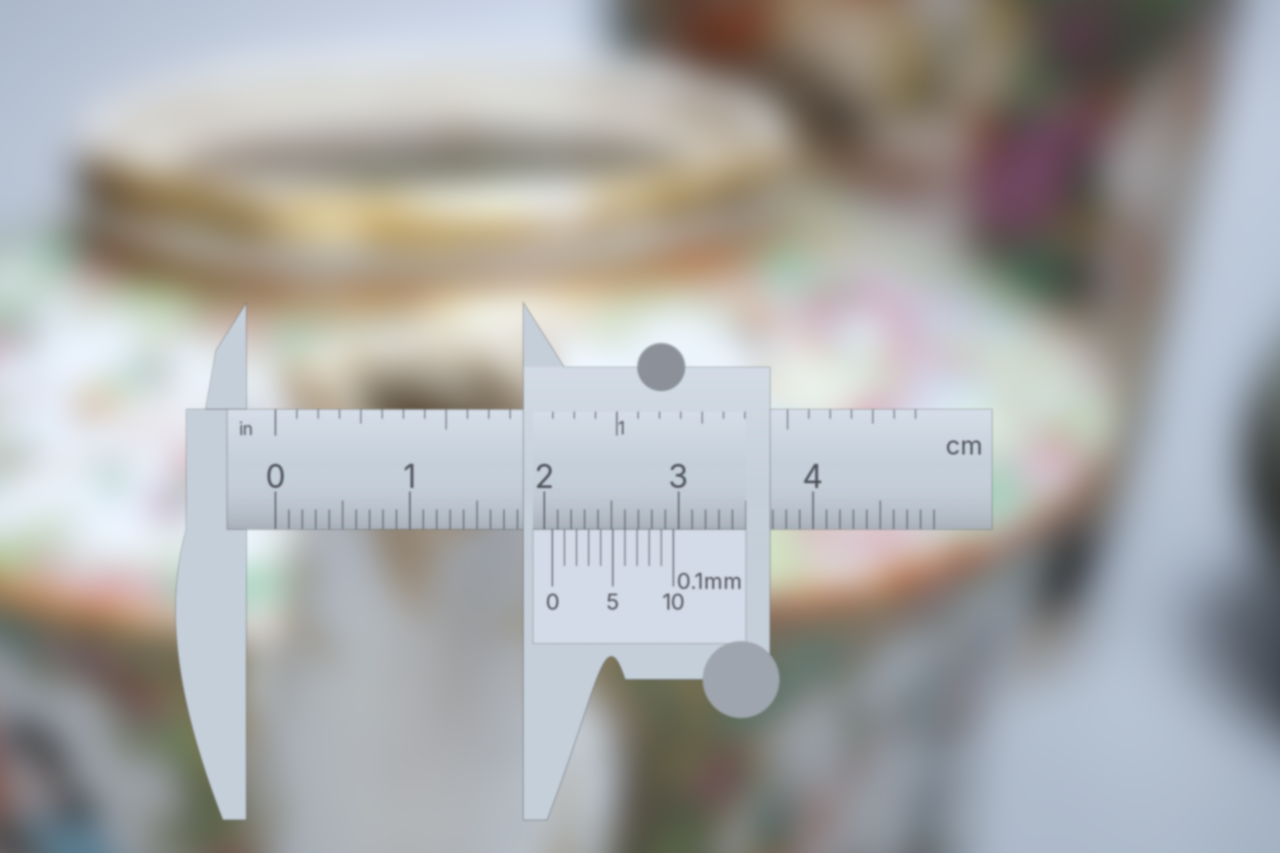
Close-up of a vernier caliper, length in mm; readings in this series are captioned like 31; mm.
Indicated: 20.6; mm
